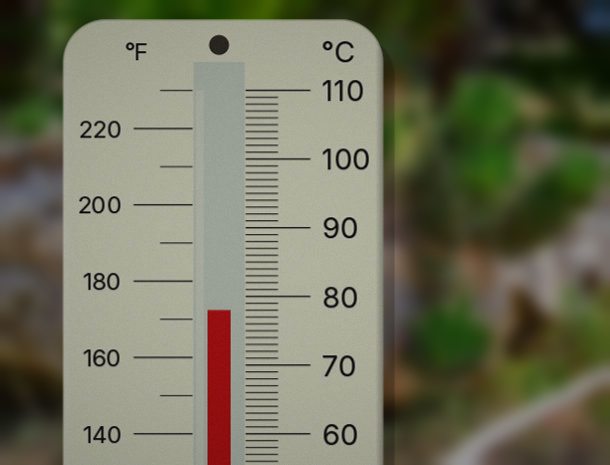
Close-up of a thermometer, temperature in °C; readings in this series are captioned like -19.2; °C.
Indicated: 78; °C
